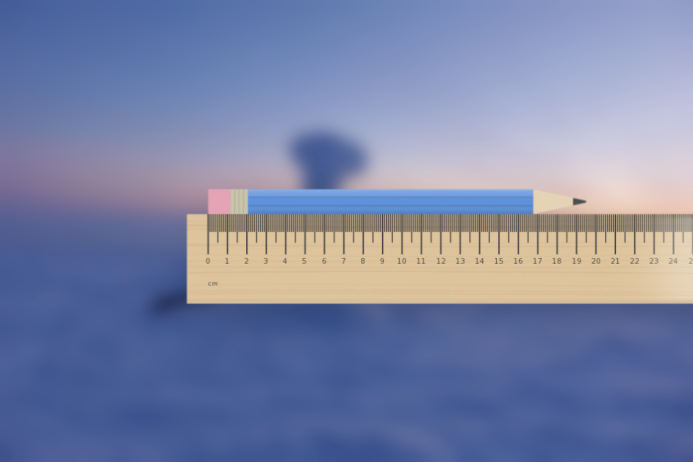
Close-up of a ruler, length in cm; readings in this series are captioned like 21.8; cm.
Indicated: 19.5; cm
